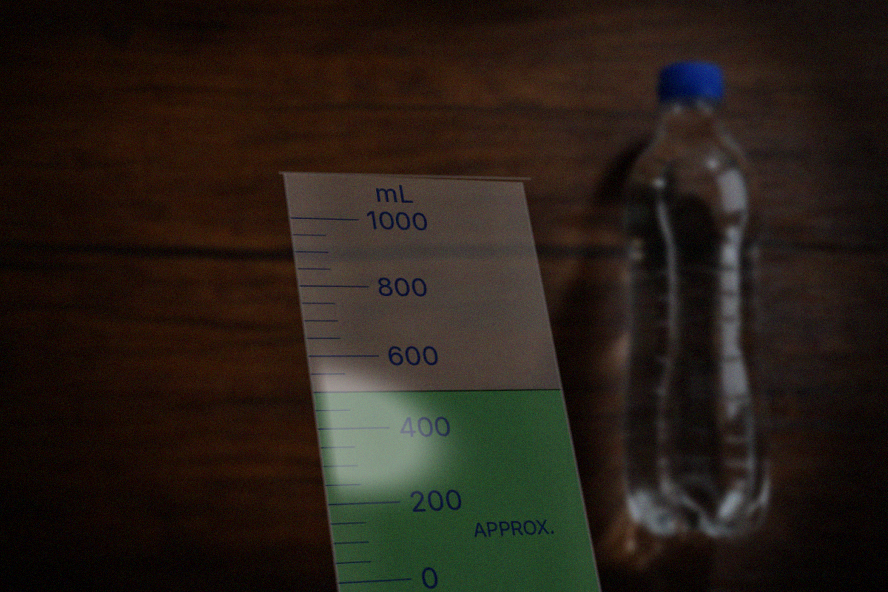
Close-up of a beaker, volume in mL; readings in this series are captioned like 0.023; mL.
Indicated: 500; mL
